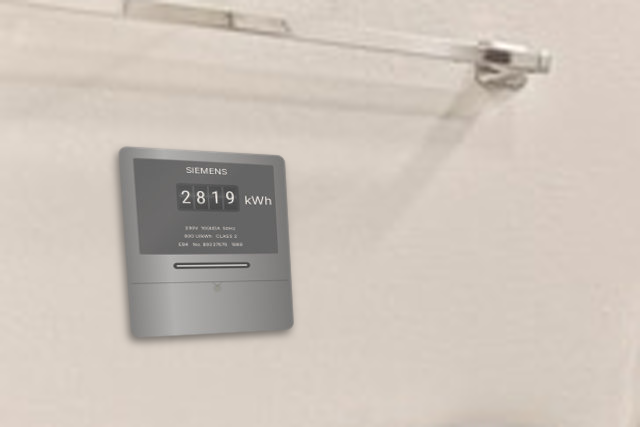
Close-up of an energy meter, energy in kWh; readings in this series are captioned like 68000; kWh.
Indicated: 2819; kWh
